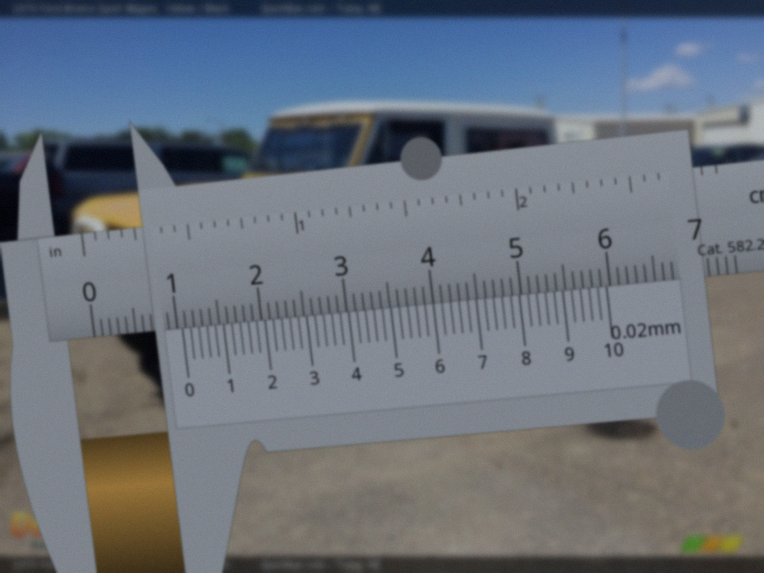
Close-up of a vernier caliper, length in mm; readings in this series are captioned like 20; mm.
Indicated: 10.6; mm
